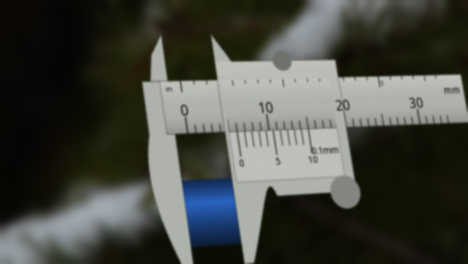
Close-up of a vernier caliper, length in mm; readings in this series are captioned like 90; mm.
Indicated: 6.0; mm
